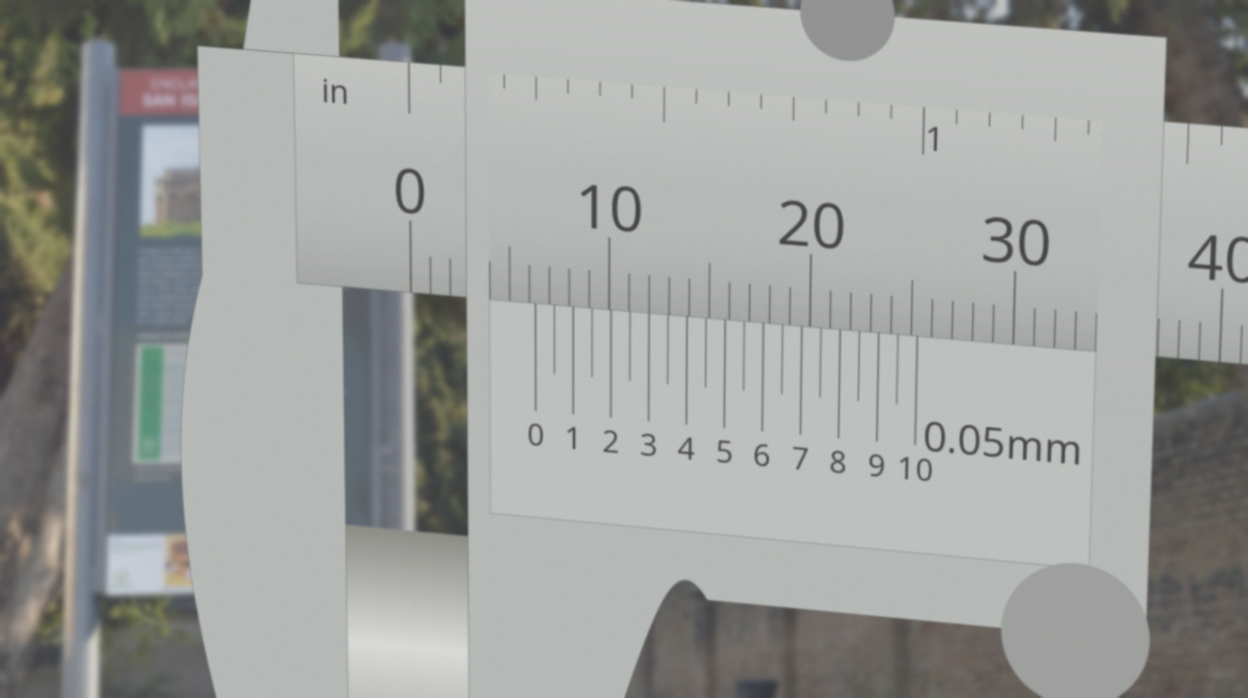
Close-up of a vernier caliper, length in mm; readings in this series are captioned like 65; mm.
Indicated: 6.3; mm
